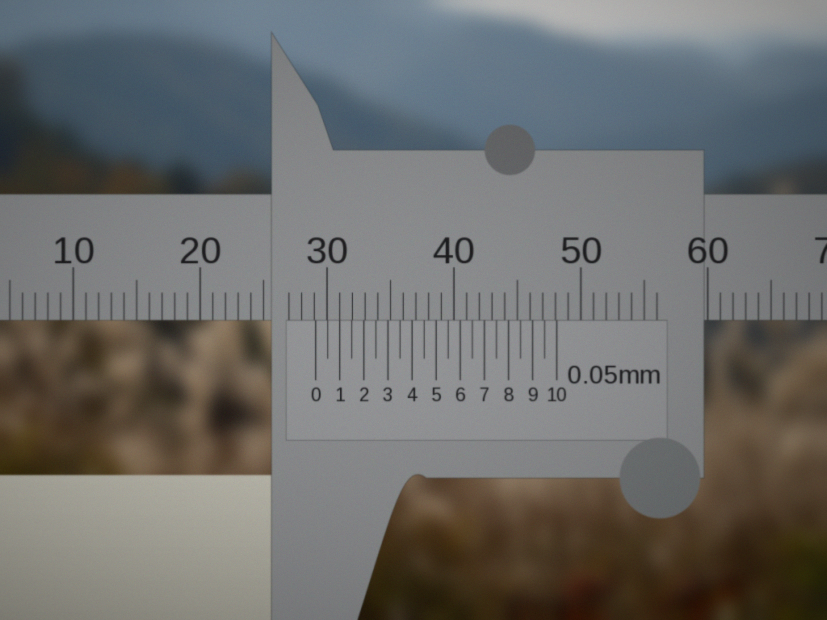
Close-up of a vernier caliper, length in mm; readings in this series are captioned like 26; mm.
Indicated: 29.1; mm
